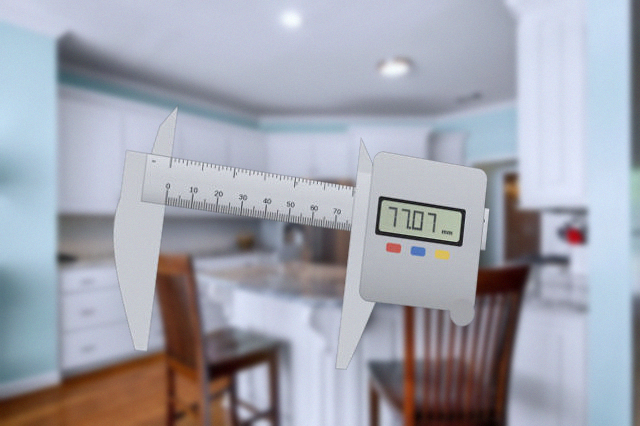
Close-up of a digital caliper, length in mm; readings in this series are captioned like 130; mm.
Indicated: 77.07; mm
